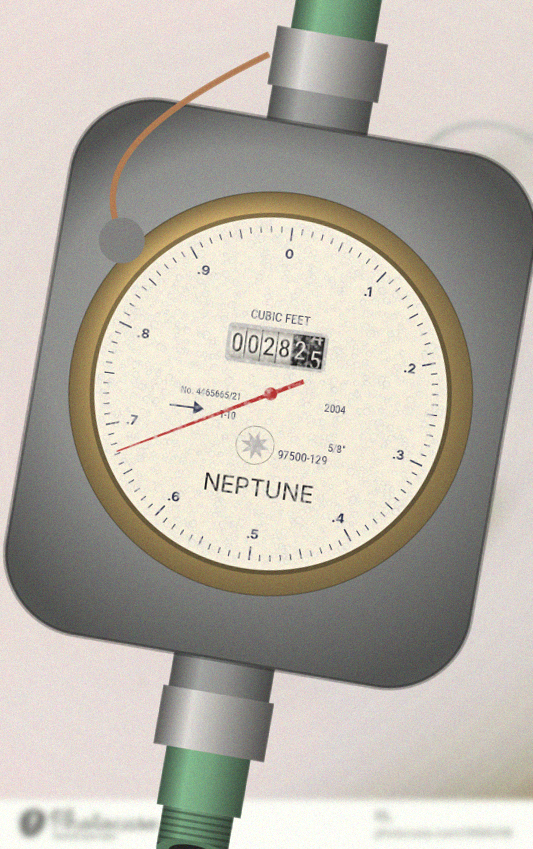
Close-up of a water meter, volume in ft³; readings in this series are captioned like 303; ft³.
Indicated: 2824.67; ft³
